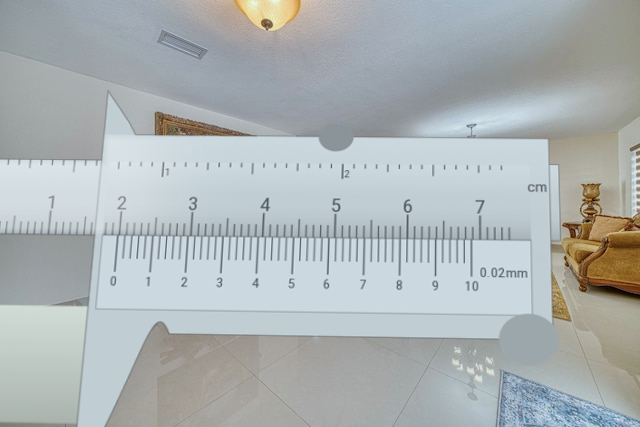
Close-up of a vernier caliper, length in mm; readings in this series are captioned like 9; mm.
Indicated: 19.8; mm
